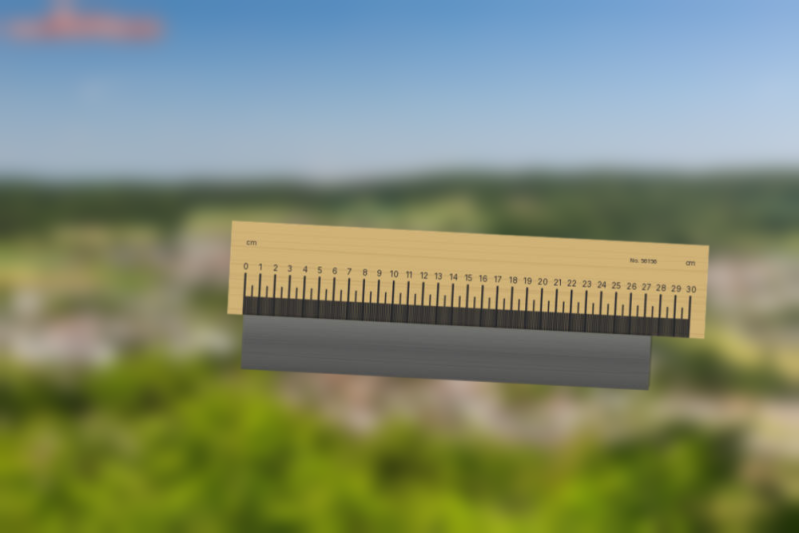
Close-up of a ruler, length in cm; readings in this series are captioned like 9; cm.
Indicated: 27.5; cm
